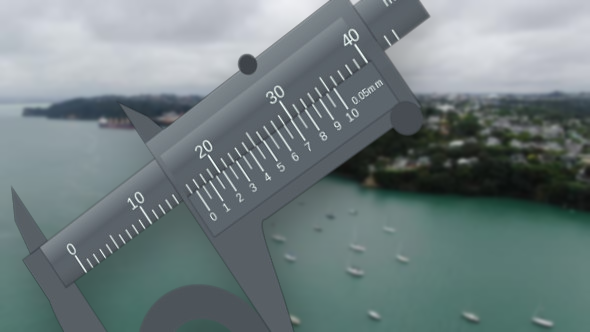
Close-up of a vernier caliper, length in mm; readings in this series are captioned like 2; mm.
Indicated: 16.6; mm
